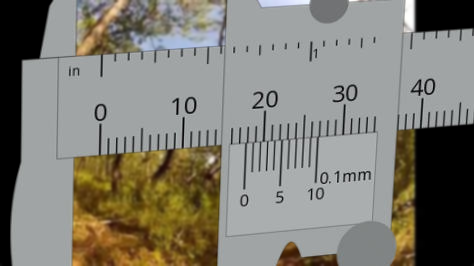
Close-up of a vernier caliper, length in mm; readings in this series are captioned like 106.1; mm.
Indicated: 17.8; mm
